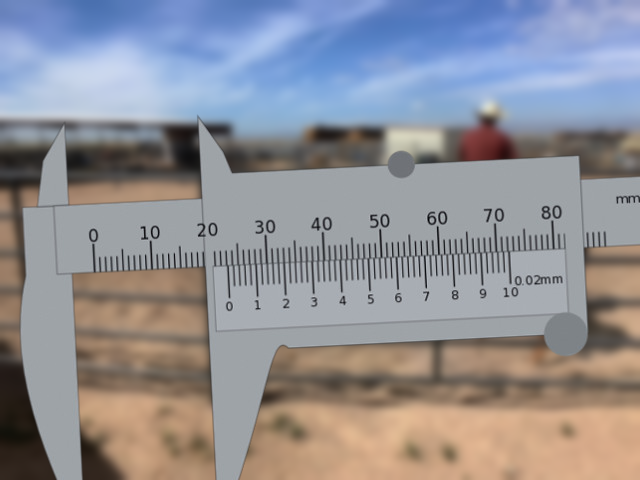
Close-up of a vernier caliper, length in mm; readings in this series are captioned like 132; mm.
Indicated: 23.2; mm
